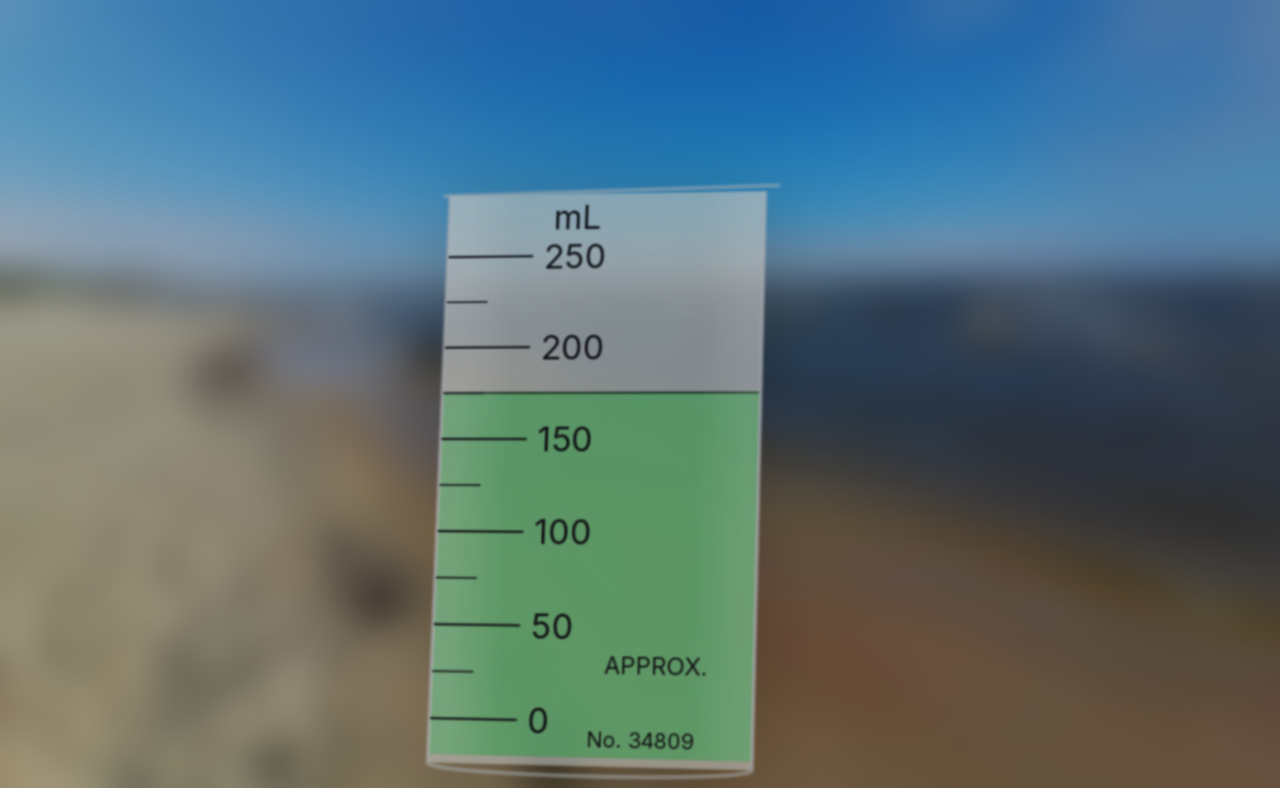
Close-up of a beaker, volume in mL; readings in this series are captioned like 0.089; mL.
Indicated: 175; mL
